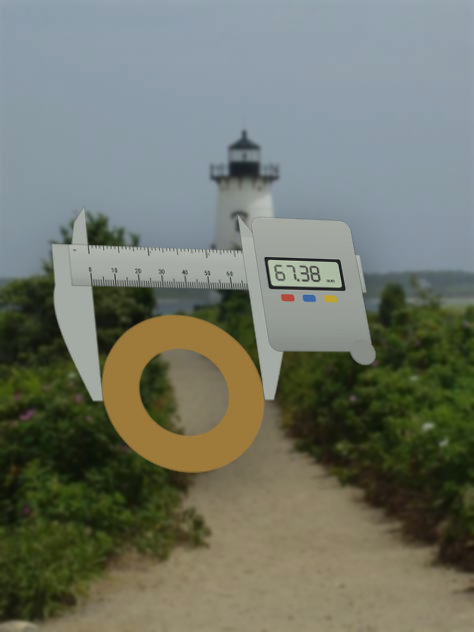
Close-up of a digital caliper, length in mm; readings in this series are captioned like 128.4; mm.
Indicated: 67.38; mm
